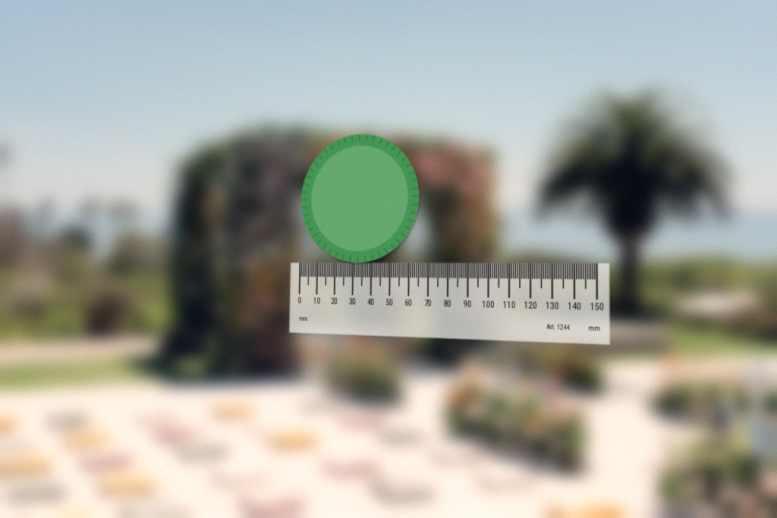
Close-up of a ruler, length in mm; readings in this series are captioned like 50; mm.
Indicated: 65; mm
